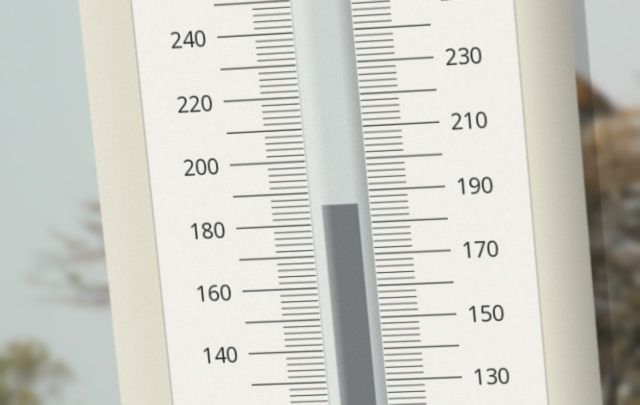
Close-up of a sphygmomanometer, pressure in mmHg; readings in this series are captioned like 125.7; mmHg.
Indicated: 186; mmHg
